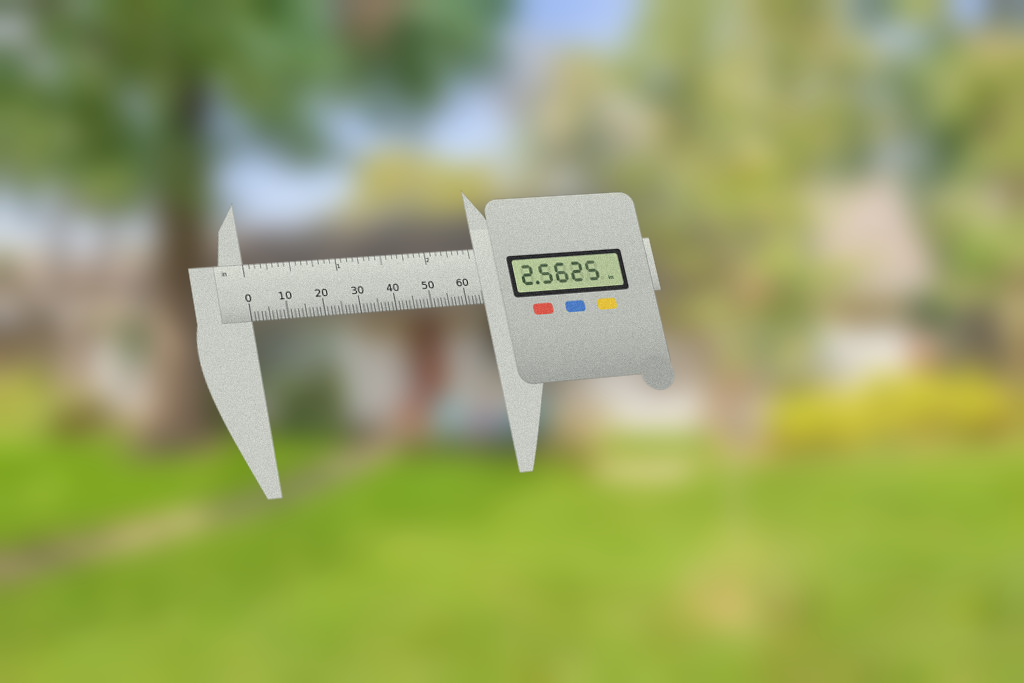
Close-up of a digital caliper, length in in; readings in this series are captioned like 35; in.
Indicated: 2.5625; in
